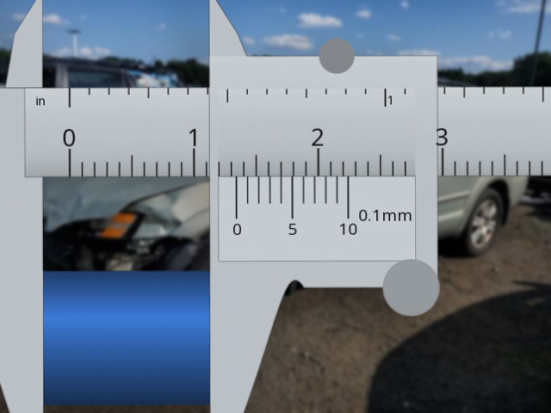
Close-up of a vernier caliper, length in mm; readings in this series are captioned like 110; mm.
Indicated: 13.4; mm
